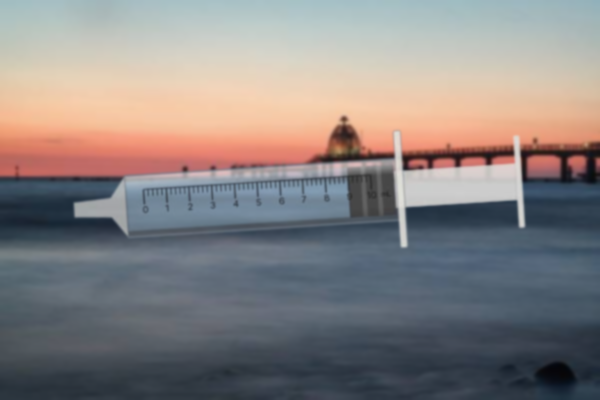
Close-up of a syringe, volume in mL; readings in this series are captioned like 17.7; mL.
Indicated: 9; mL
